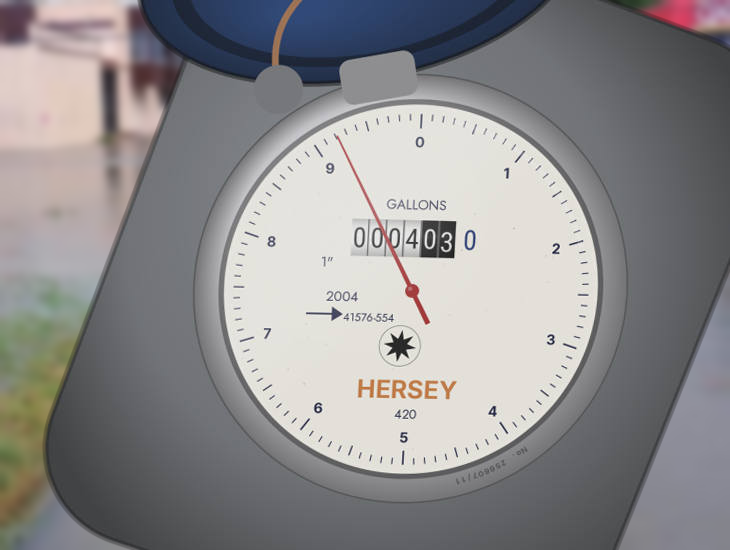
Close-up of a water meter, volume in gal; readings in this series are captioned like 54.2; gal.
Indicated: 4029.2; gal
